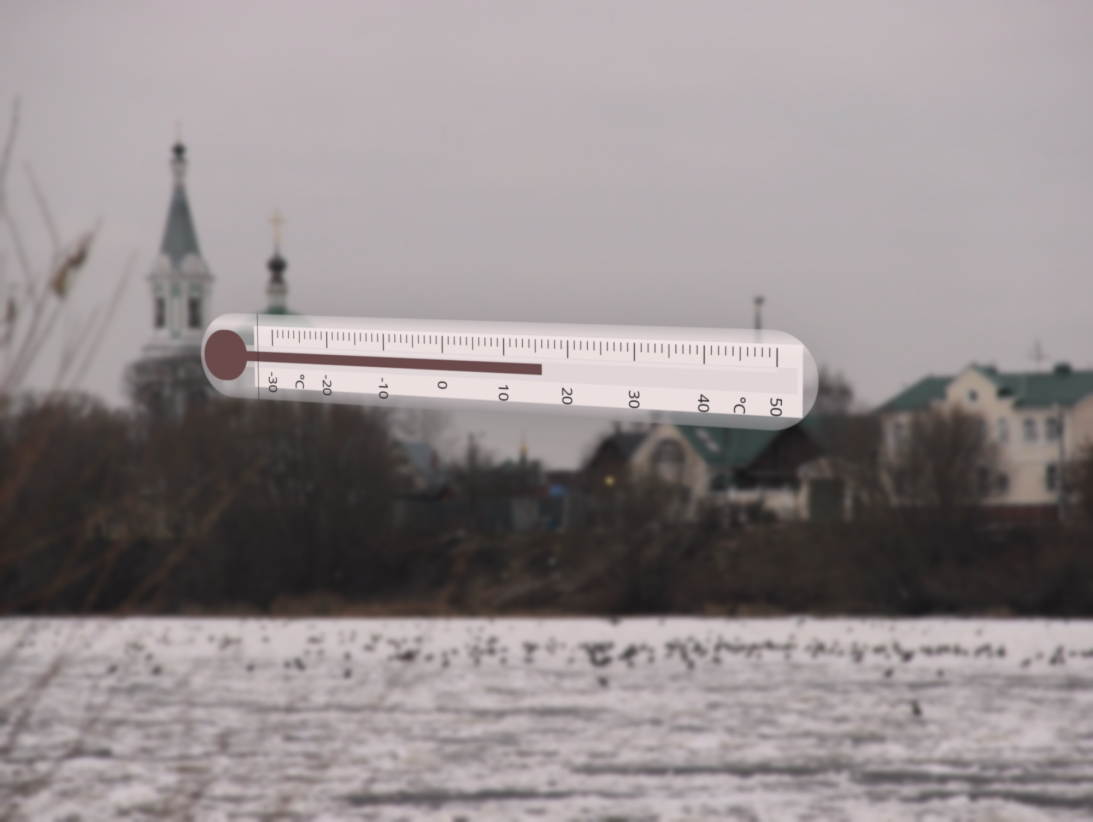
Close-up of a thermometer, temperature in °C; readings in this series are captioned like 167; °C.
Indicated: 16; °C
